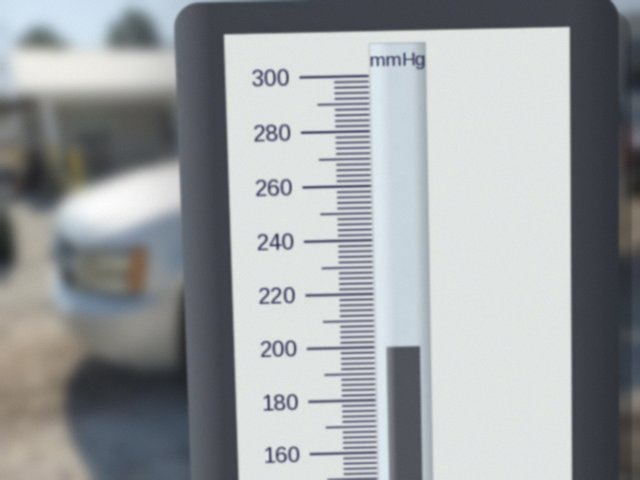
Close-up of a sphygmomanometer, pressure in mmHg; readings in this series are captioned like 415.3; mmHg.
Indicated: 200; mmHg
